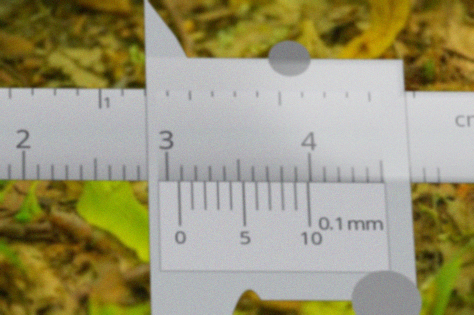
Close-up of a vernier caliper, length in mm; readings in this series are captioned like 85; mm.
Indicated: 30.8; mm
